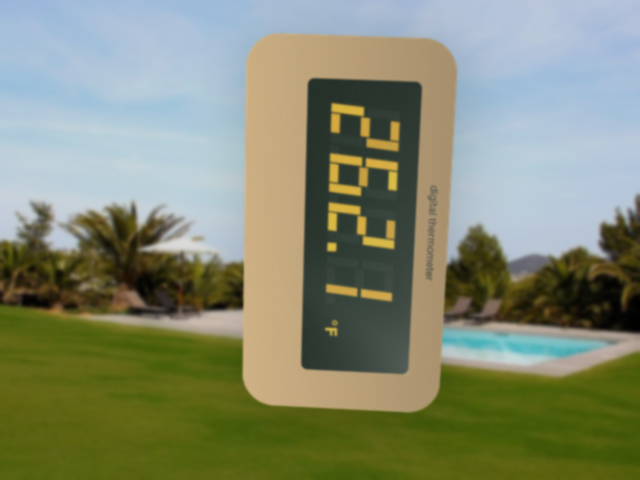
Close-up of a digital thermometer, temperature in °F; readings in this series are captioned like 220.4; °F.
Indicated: 262.1; °F
